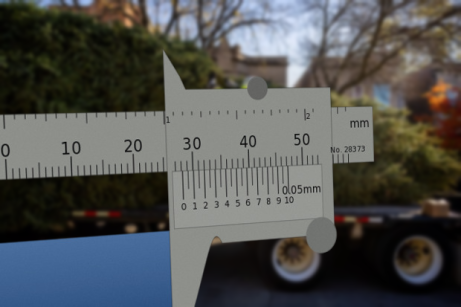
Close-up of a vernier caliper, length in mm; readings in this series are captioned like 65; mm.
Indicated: 28.2; mm
